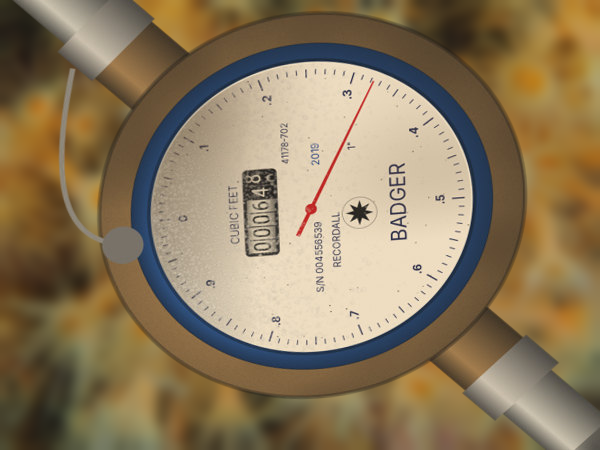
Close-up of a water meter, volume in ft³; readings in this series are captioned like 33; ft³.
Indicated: 648.32; ft³
